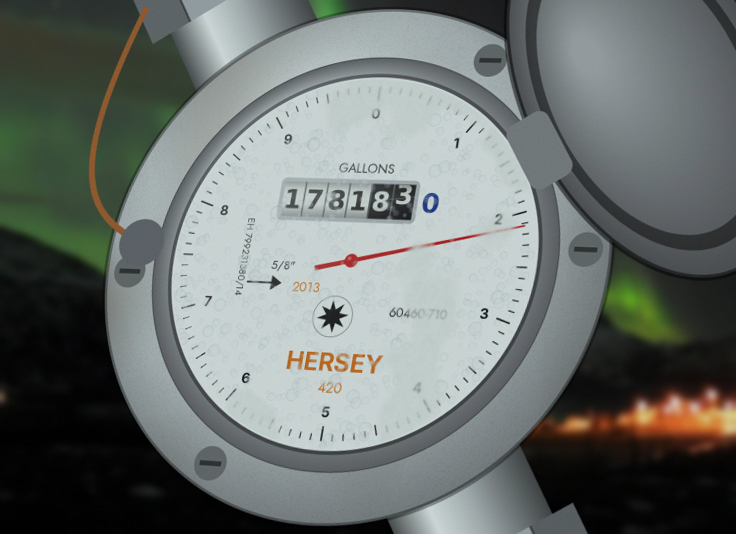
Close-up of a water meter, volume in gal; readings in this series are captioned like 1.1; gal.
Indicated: 1781832.1; gal
